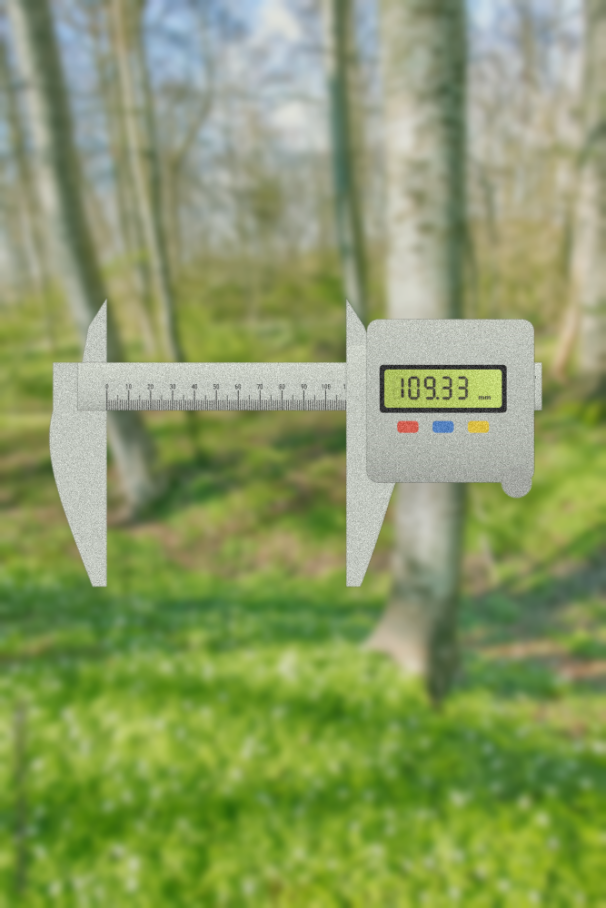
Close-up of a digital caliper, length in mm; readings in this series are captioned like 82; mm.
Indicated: 109.33; mm
